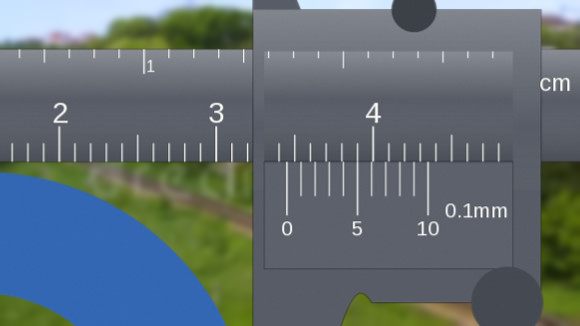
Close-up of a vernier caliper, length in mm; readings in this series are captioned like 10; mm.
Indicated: 34.5; mm
